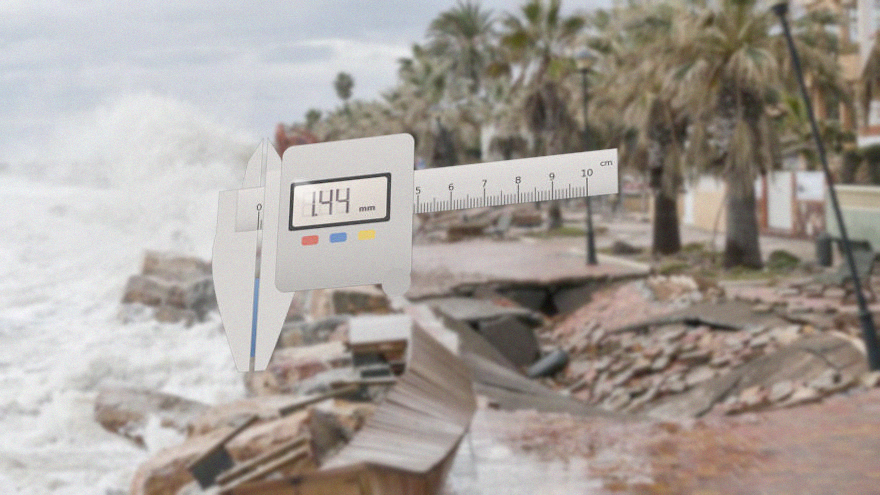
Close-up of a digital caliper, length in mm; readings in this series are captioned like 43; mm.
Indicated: 1.44; mm
